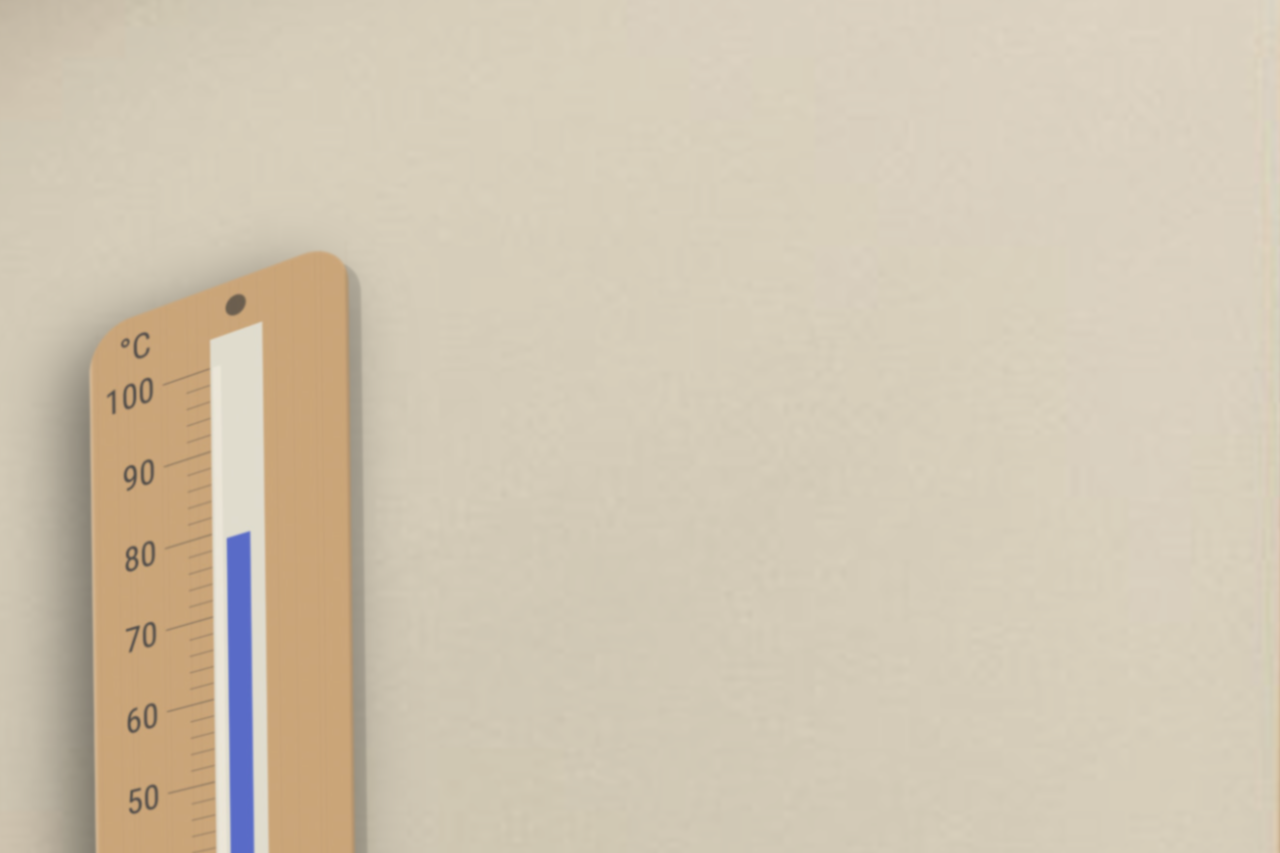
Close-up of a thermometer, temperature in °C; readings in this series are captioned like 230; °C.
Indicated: 79; °C
